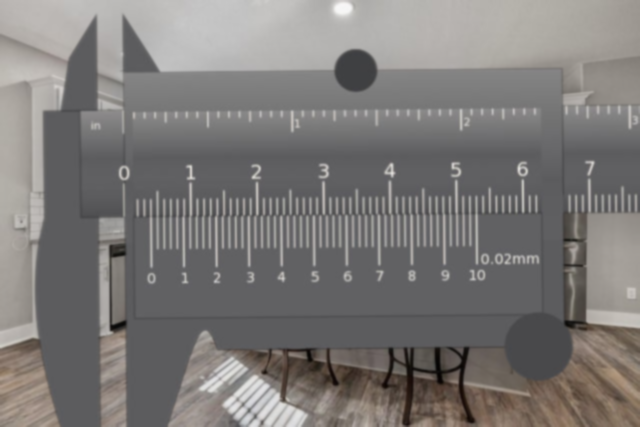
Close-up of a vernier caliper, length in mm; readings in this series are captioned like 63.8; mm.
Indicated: 4.0; mm
